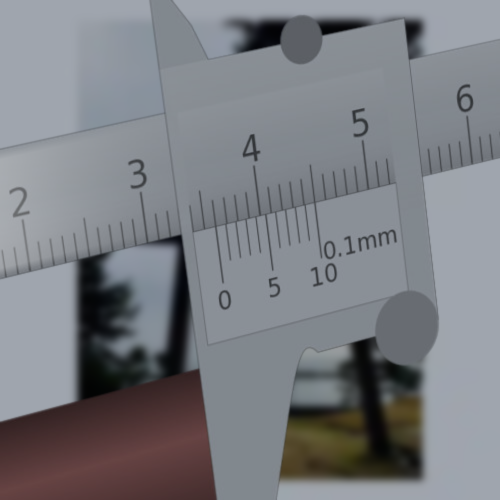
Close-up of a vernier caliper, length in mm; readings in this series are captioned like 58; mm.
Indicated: 36.0; mm
